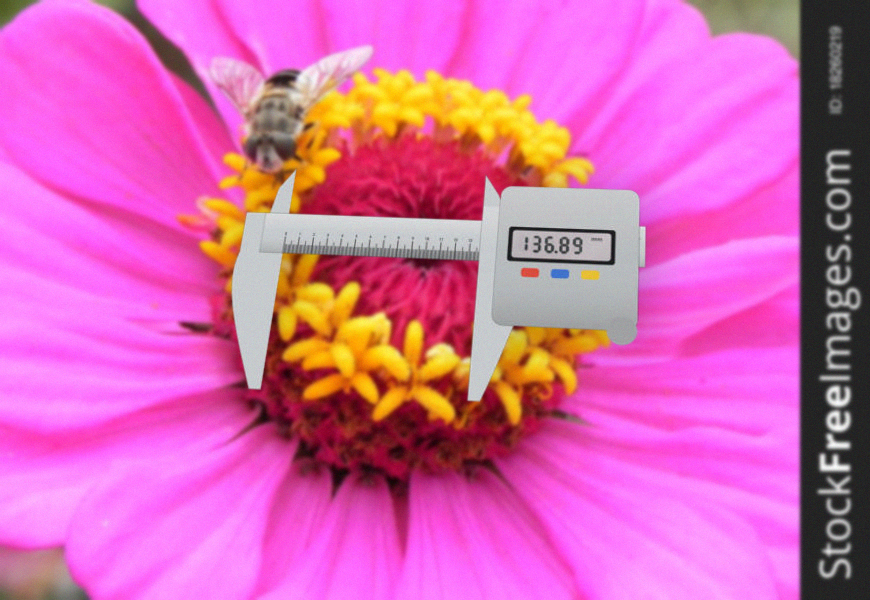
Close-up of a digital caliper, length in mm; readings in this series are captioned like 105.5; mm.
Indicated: 136.89; mm
